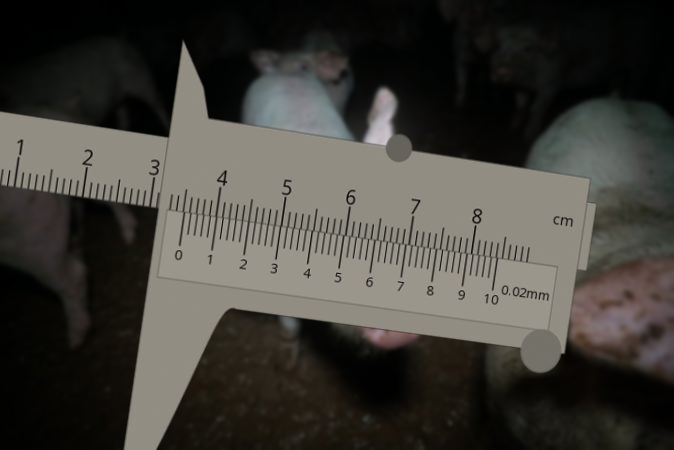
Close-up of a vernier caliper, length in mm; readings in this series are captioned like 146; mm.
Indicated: 35.2; mm
